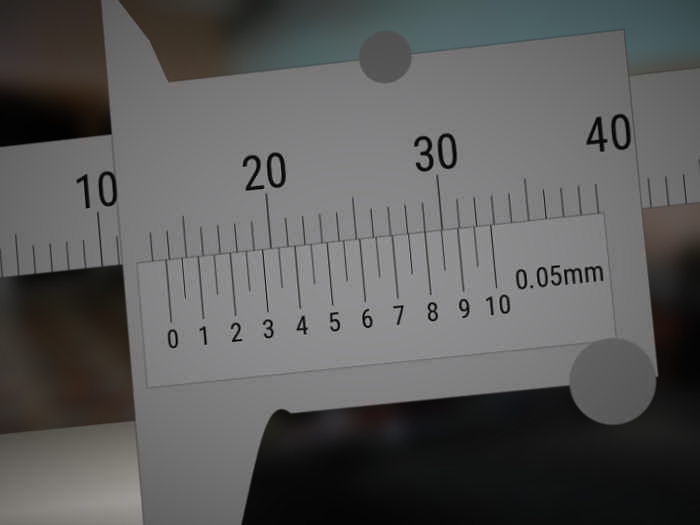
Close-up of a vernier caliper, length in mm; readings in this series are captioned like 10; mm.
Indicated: 13.8; mm
